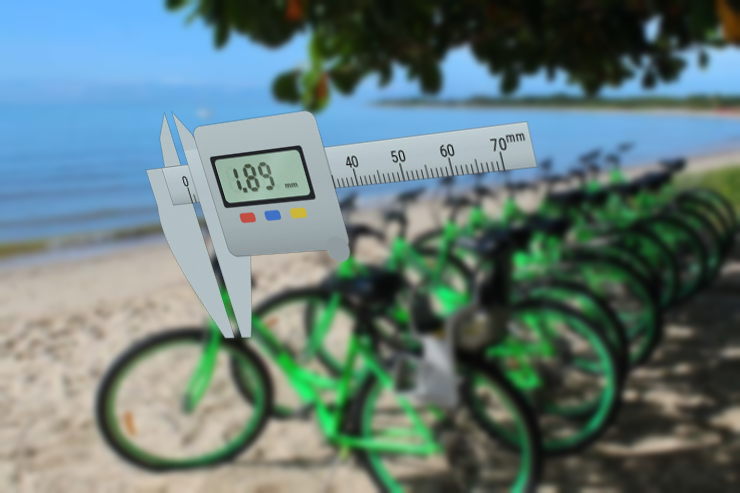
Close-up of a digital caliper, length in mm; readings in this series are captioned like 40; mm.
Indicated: 1.89; mm
